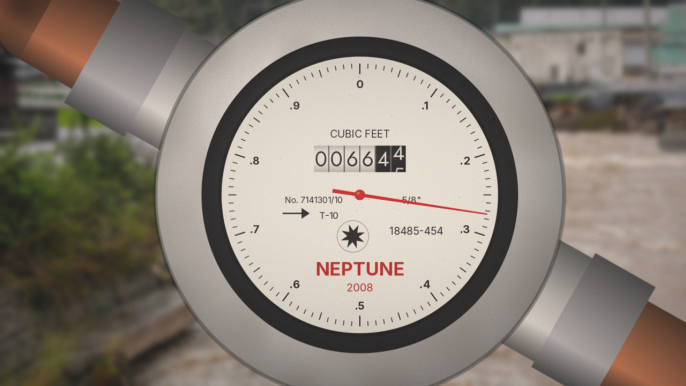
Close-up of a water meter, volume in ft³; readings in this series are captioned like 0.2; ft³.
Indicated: 6644.27; ft³
